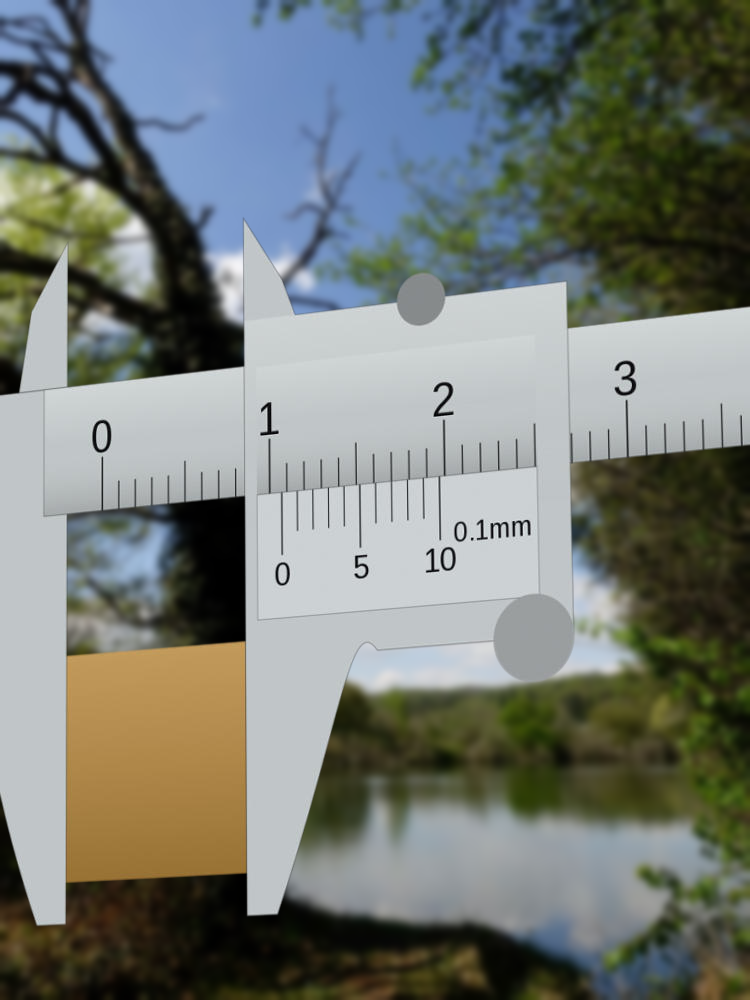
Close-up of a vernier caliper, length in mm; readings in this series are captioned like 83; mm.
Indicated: 10.7; mm
